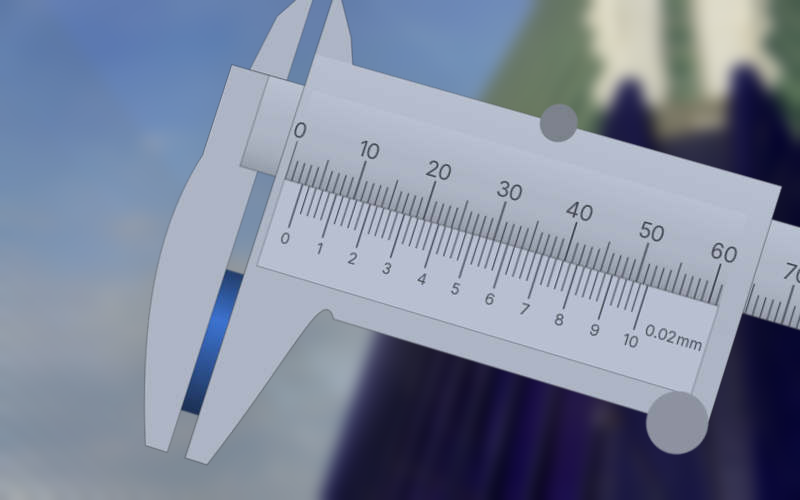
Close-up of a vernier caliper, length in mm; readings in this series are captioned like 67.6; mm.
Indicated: 2.6; mm
